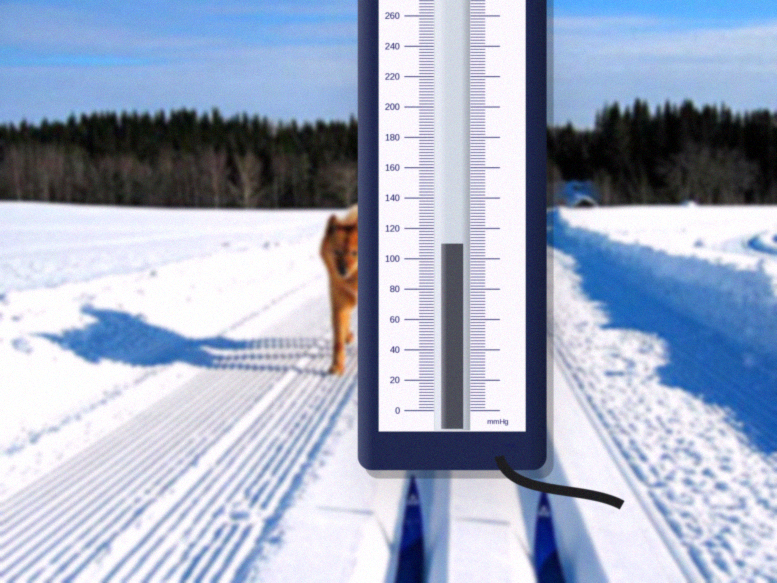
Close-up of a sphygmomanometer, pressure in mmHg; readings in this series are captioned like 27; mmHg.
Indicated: 110; mmHg
